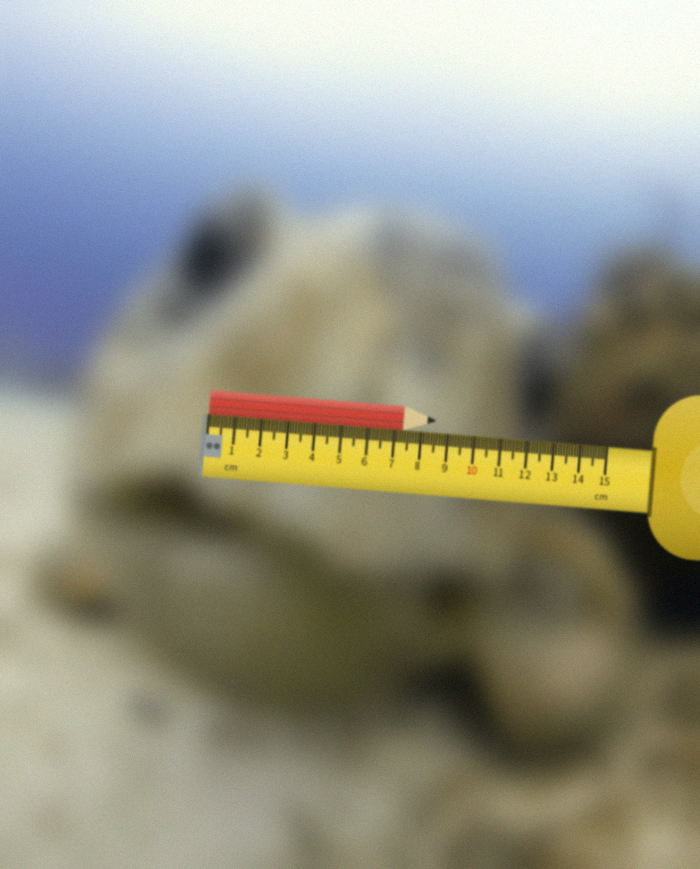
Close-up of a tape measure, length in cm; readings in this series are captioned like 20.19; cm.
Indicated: 8.5; cm
